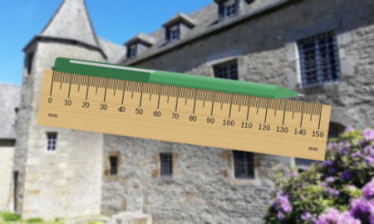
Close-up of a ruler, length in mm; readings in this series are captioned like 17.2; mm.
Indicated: 140; mm
